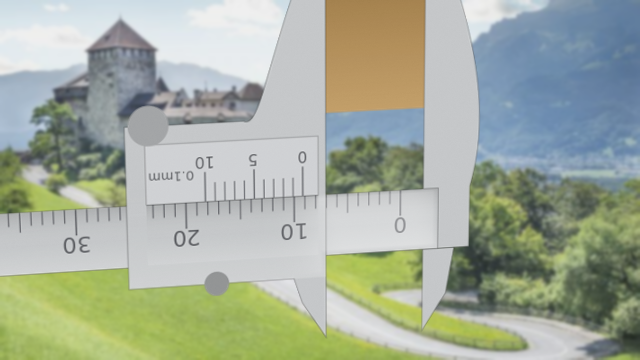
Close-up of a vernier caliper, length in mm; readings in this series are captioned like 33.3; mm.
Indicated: 9.2; mm
